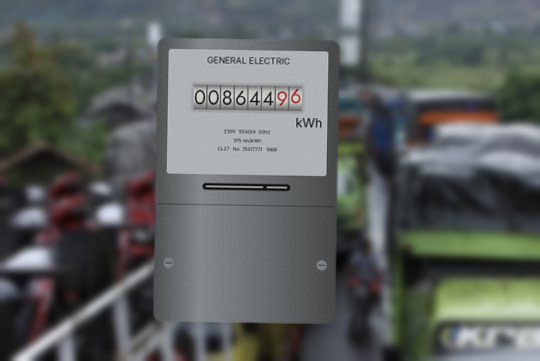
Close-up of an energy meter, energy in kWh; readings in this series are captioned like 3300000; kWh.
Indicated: 8644.96; kWh
